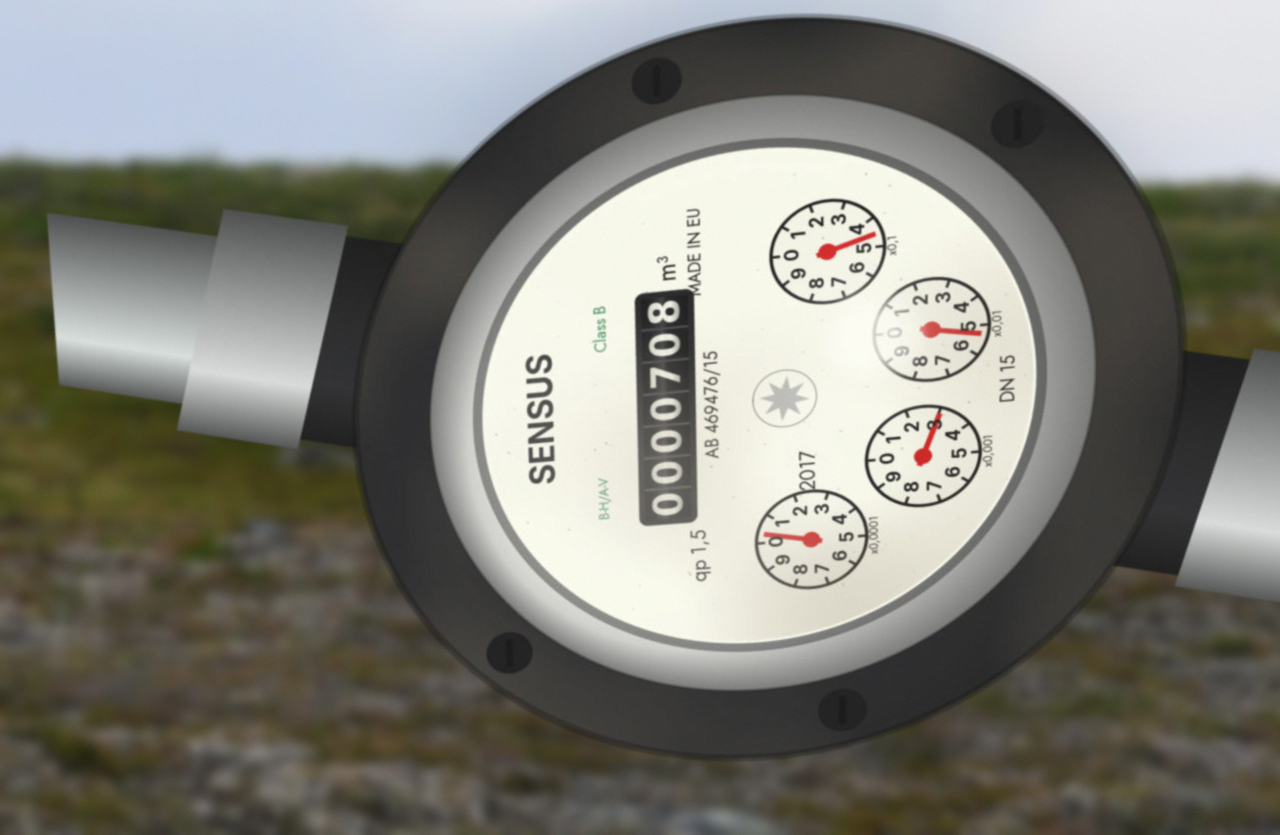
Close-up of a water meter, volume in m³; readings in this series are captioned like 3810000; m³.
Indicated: 708.4530; m³
